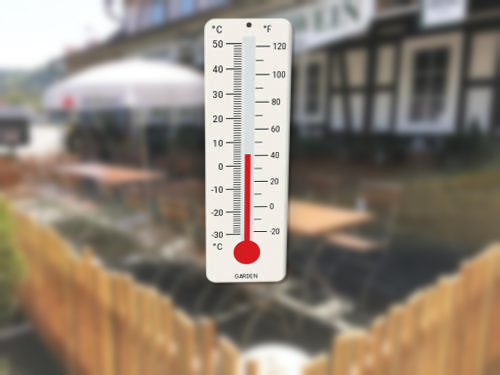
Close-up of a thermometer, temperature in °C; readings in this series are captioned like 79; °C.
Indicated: 5; °C
